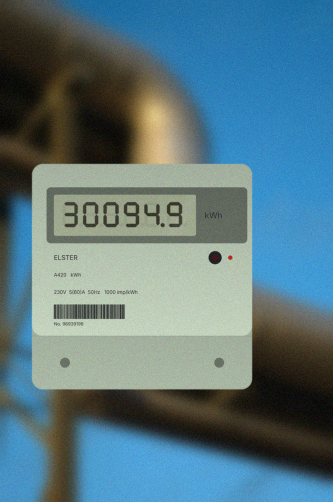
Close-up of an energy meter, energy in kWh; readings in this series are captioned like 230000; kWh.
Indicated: 30094.9; kWh
